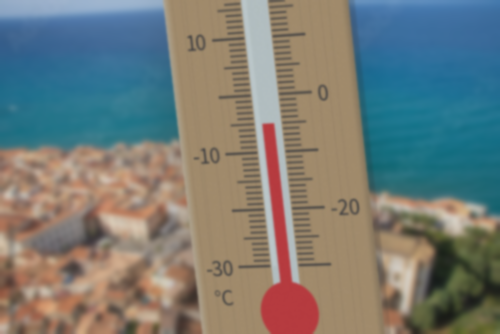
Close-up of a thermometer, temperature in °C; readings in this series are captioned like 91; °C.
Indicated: -5; °C
